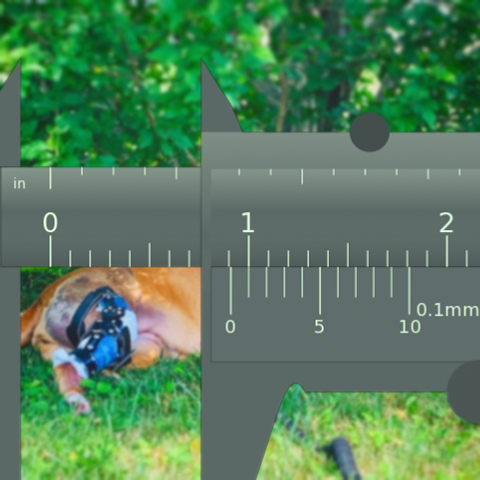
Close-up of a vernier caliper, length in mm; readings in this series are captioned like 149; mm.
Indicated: 9.1; mm
